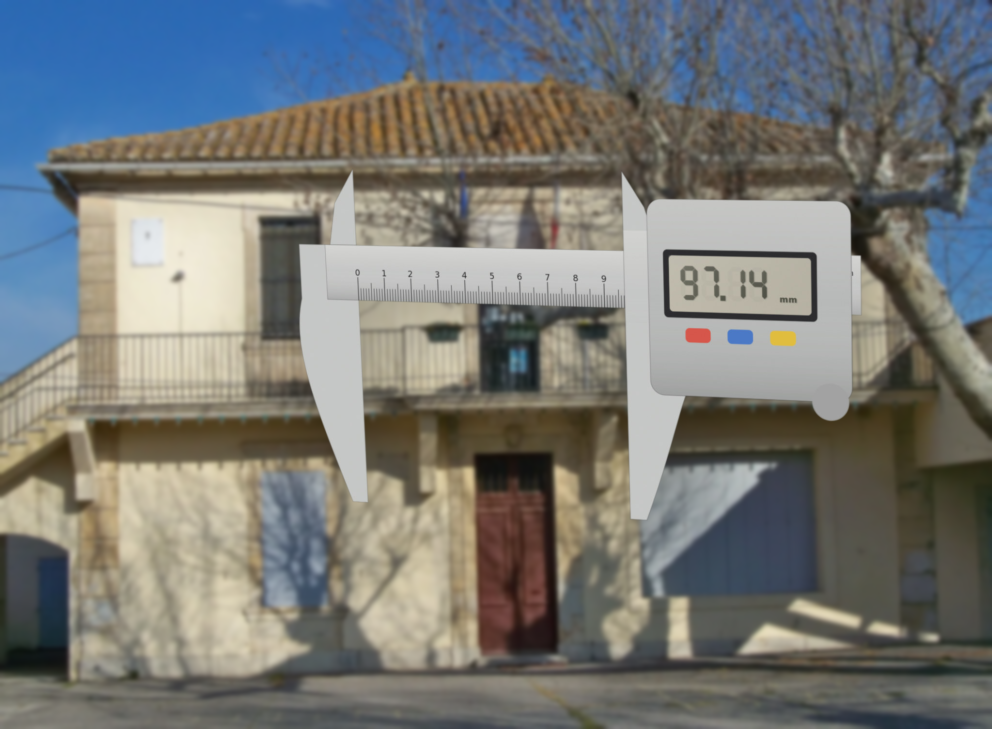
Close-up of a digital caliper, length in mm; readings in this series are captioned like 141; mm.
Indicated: 97.14; mm
